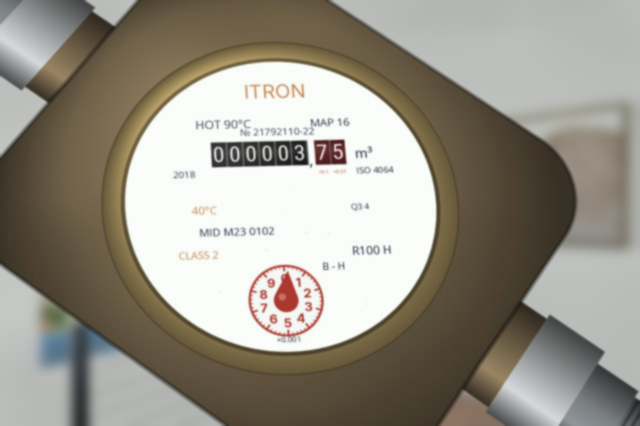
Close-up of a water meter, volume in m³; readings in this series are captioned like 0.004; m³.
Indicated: 3.750; m³
